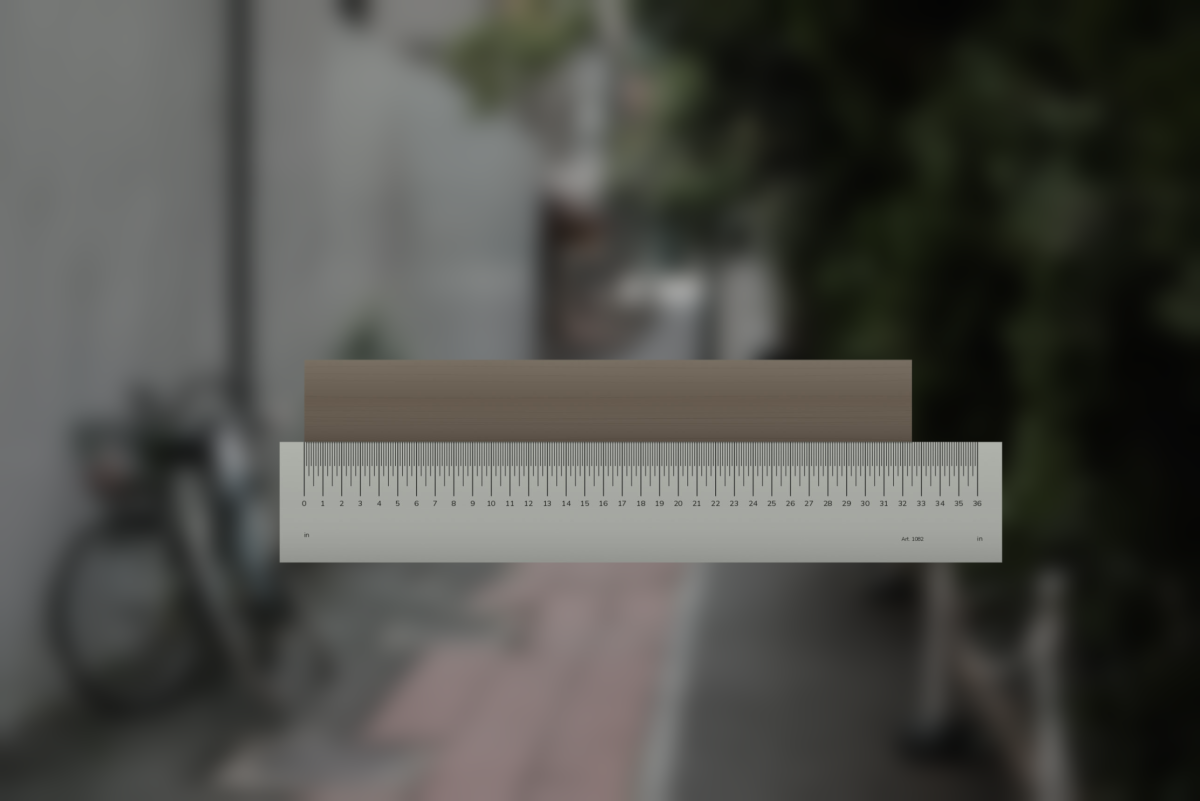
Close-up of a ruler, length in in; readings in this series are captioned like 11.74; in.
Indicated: 32.5; in
